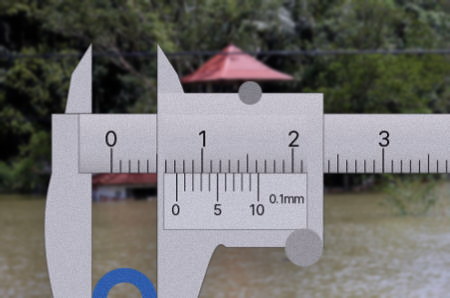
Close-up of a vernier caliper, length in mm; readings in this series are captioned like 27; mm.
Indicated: 7.2; mm
